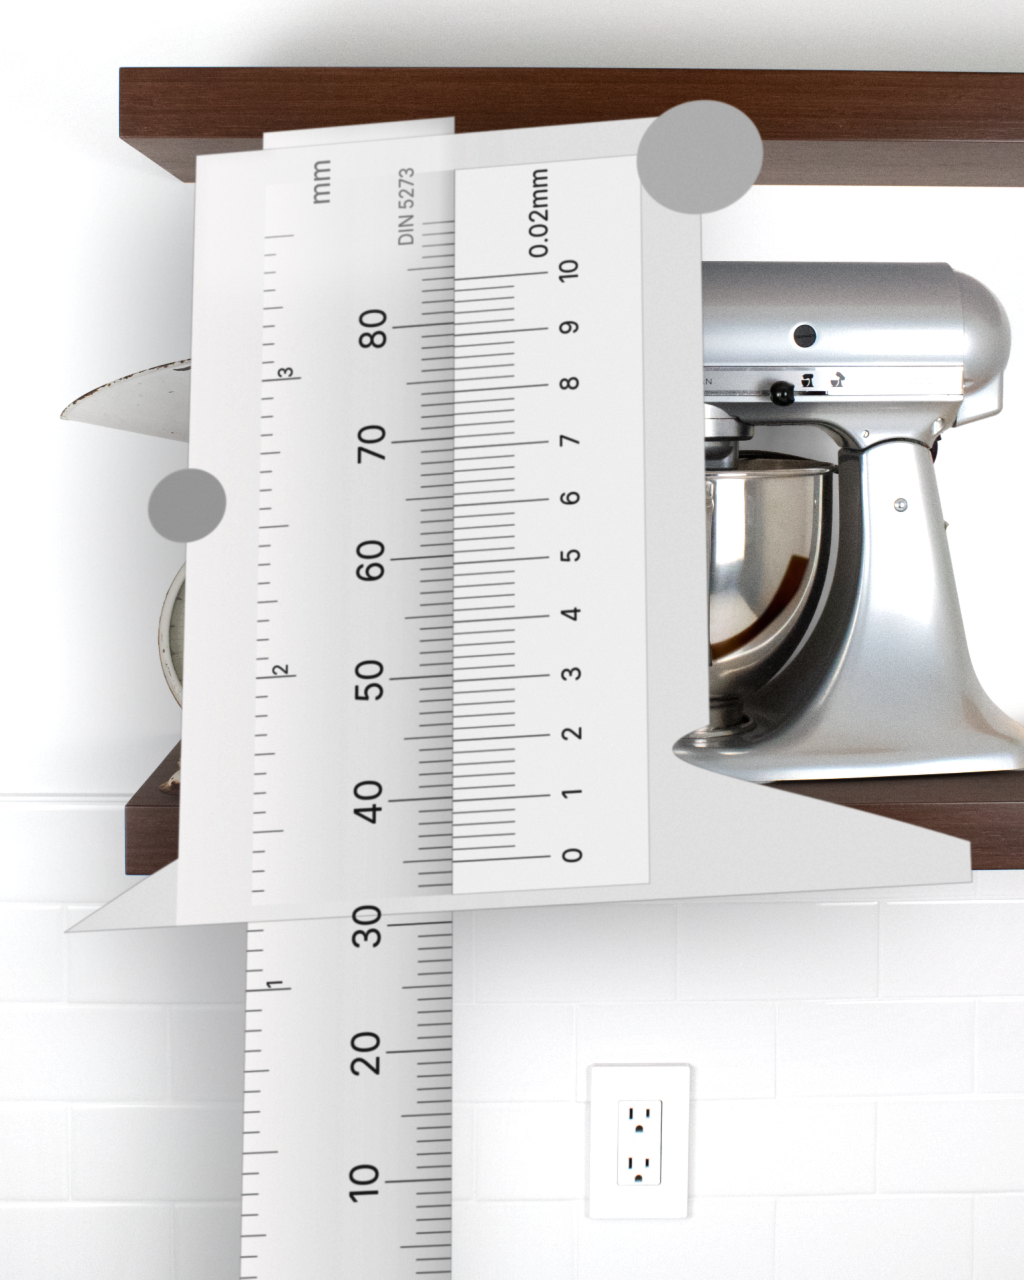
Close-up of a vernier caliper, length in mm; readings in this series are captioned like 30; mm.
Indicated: 34.8; mm
